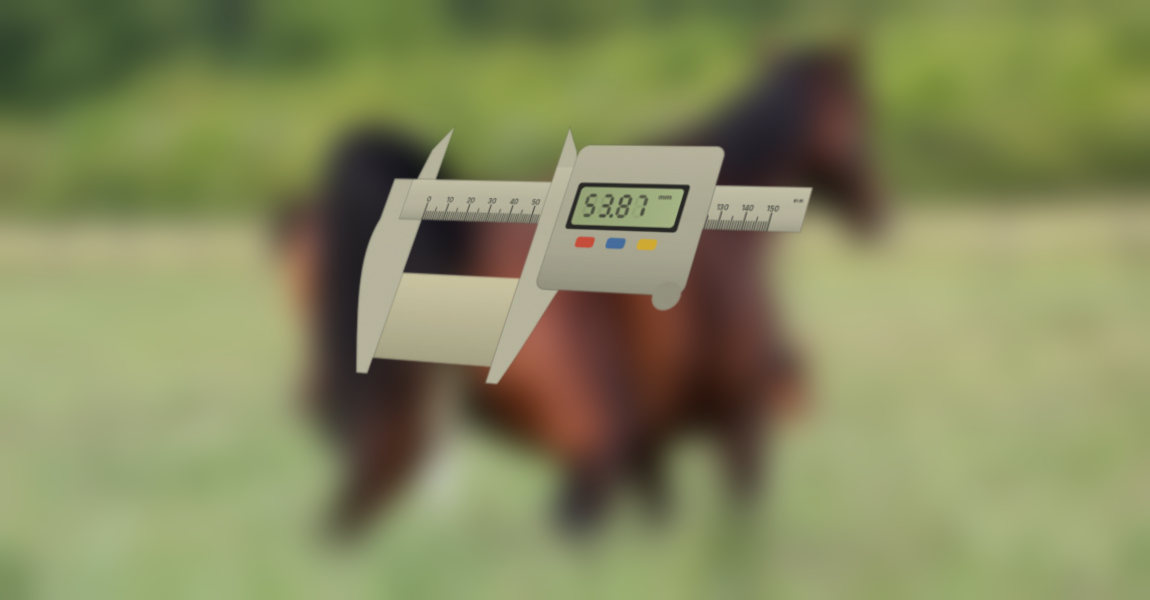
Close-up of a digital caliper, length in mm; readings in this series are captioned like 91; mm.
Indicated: 53.87; mm
